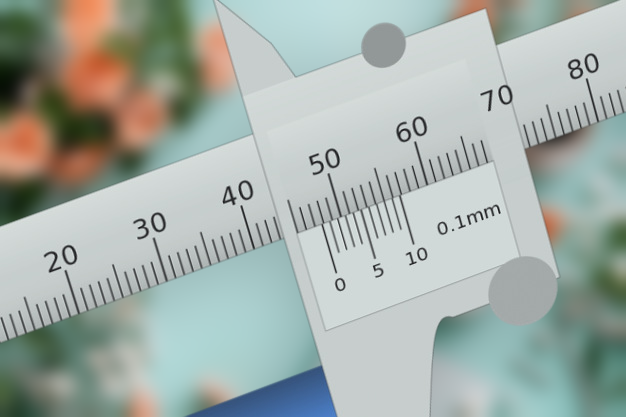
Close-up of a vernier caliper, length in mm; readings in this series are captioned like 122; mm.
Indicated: 47.8; mm
